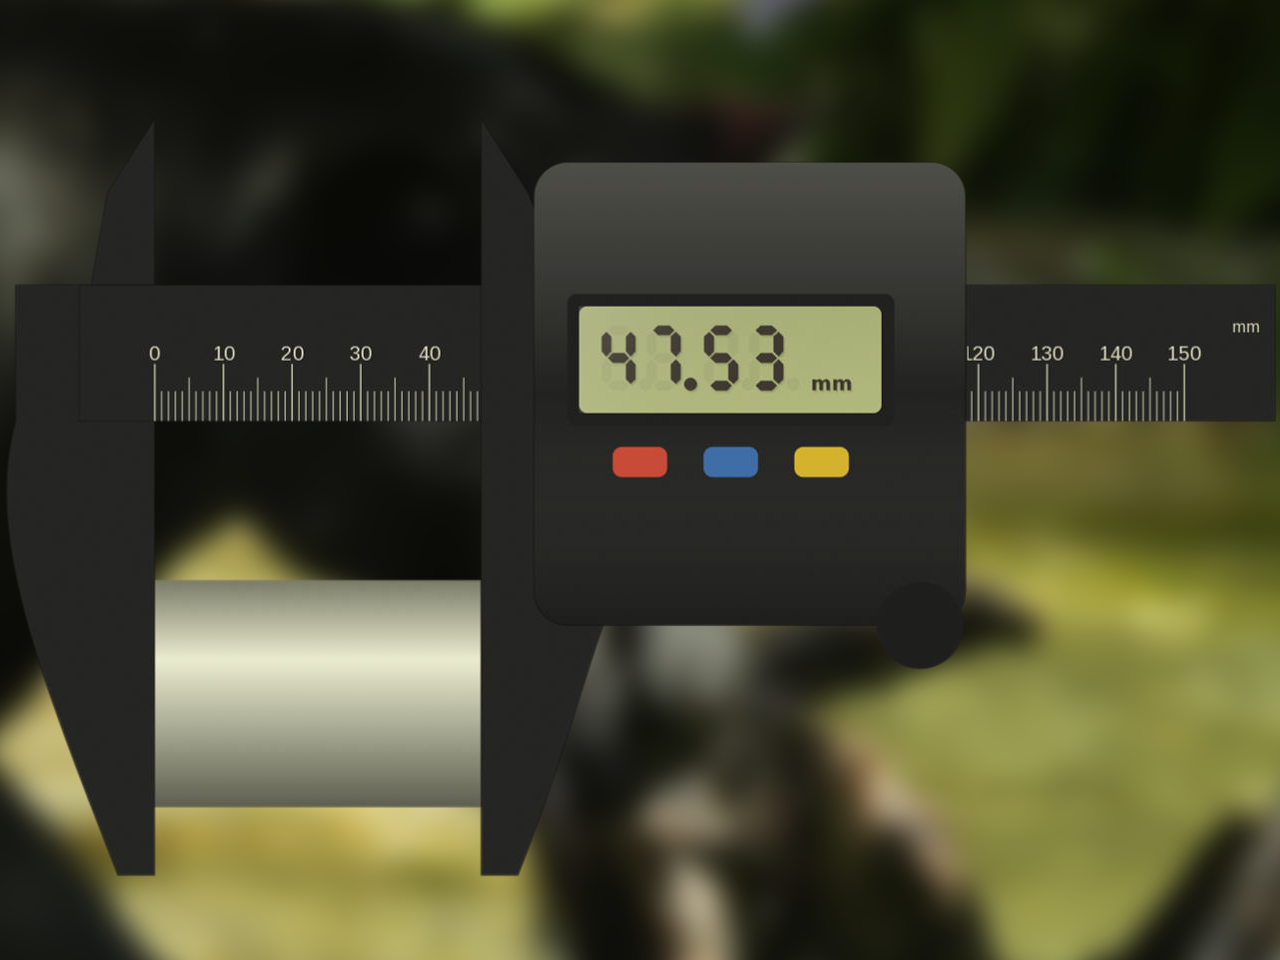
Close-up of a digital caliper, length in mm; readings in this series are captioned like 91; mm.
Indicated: 47.53; mm
